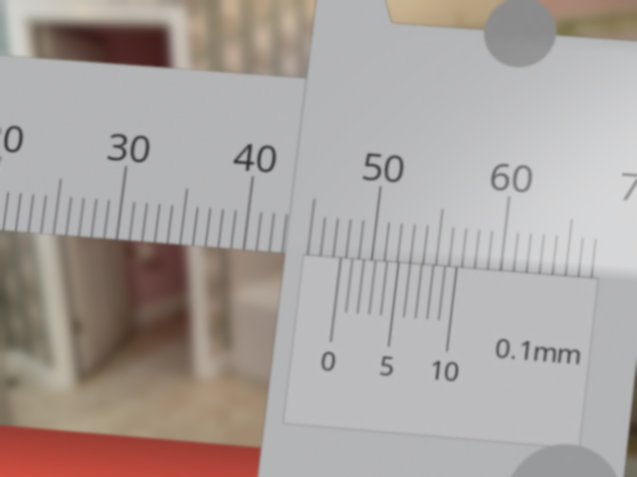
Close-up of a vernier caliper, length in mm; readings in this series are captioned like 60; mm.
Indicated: 47.6; mm
